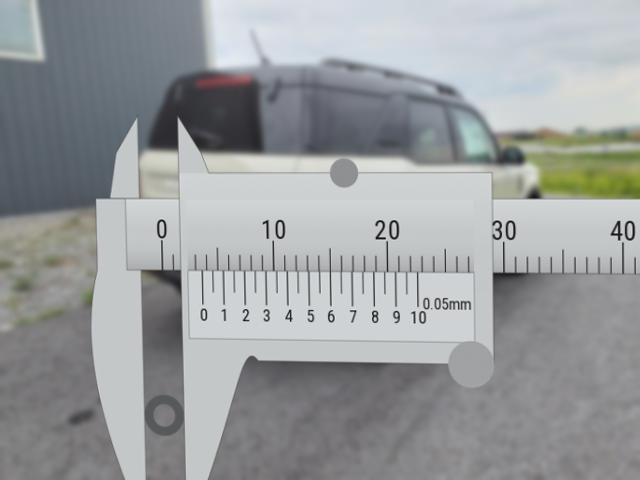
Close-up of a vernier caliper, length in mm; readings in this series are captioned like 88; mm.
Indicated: 3.6; mm
